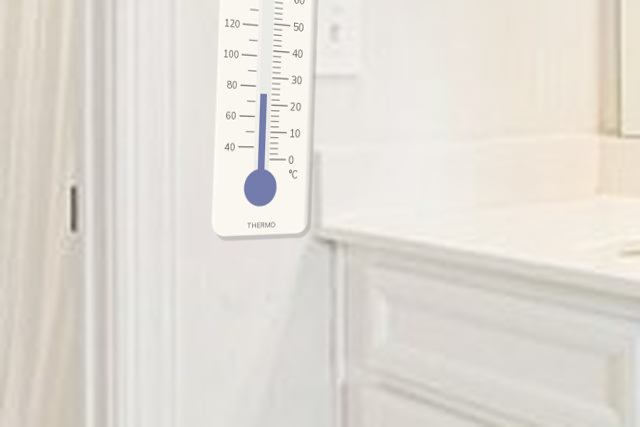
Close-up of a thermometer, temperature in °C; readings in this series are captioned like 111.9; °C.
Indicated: 24; °C
